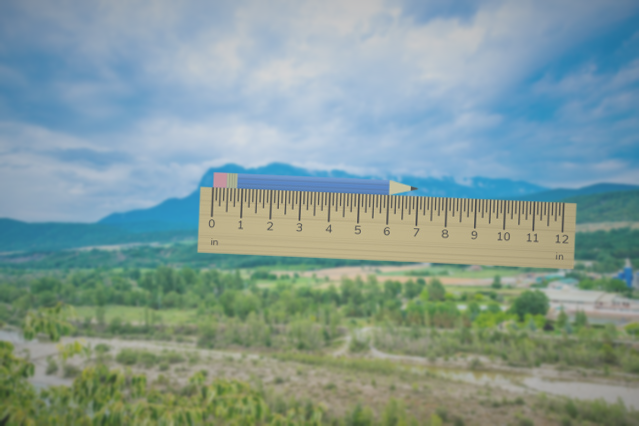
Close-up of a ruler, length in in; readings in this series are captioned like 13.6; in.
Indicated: 7; in
